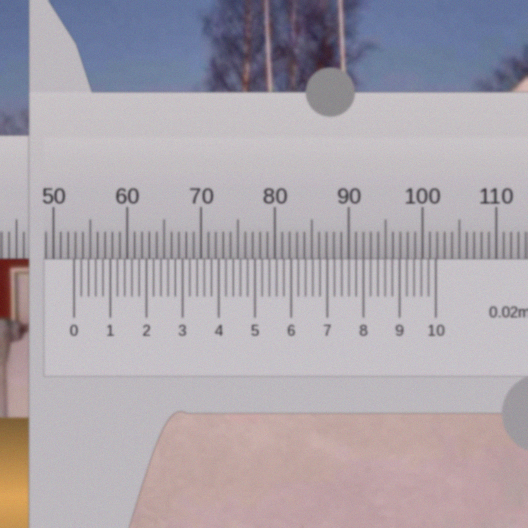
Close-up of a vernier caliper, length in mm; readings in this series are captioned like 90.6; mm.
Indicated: 52.8; mm
